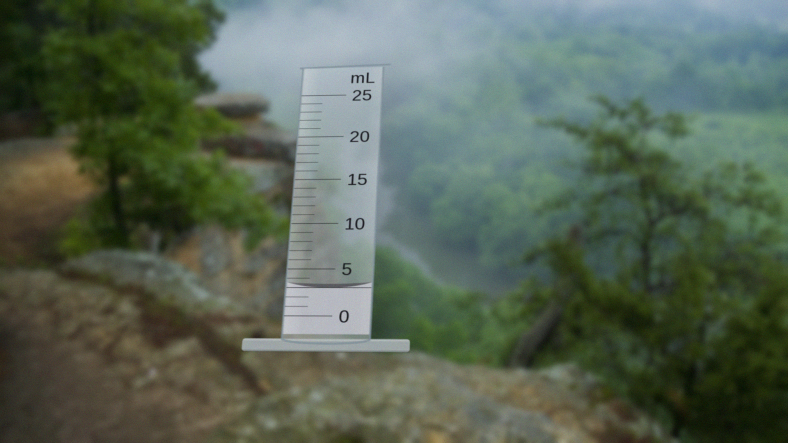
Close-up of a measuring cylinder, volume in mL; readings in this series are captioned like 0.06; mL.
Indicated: 3; mL
